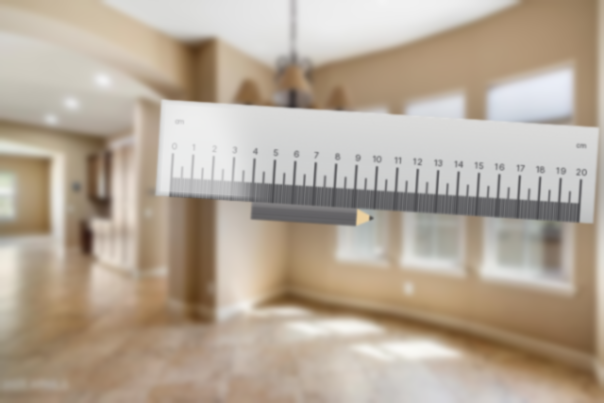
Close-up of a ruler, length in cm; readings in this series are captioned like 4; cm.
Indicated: 6; cm
